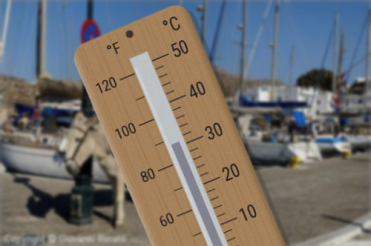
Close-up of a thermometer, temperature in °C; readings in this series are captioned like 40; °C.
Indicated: 31; °C
